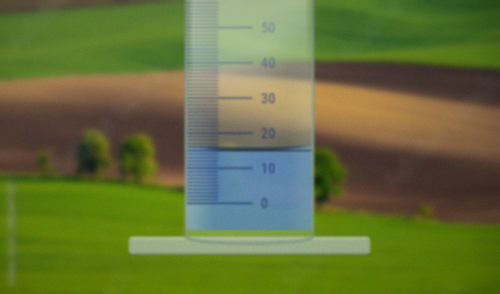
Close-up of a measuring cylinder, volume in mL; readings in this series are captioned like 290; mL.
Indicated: 15; mL
